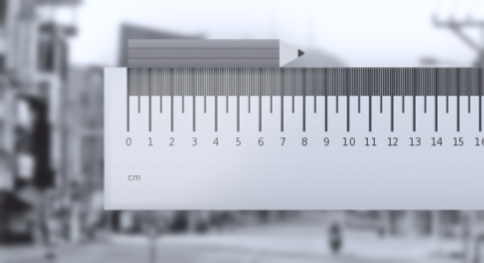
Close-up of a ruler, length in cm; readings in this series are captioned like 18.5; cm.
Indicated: 8; cm
